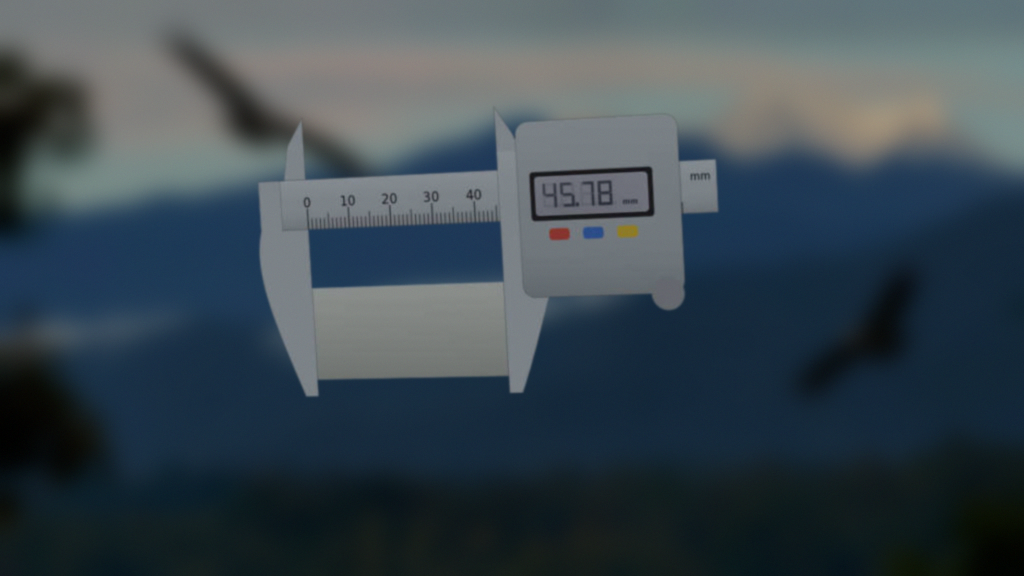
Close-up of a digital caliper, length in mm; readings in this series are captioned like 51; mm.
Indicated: 45.78; mm
